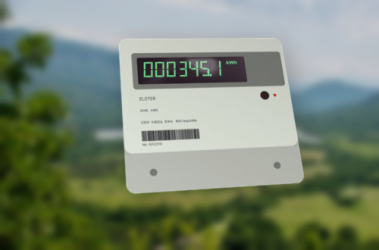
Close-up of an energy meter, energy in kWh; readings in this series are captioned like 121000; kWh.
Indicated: 345.1; kWh
